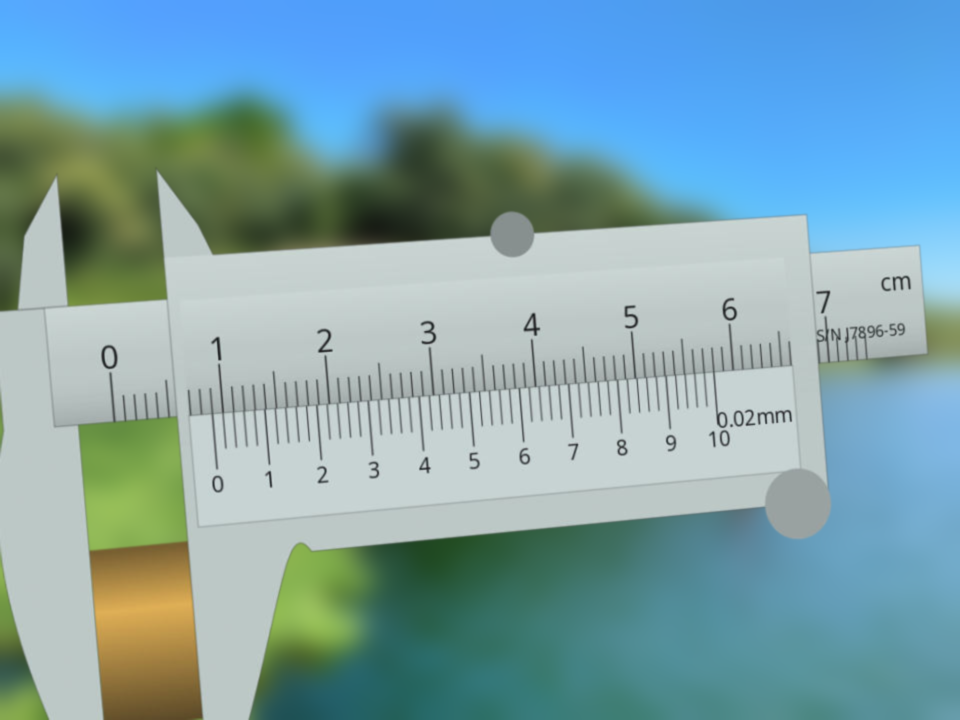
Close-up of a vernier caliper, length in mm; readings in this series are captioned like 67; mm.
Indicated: 9.0; mm
